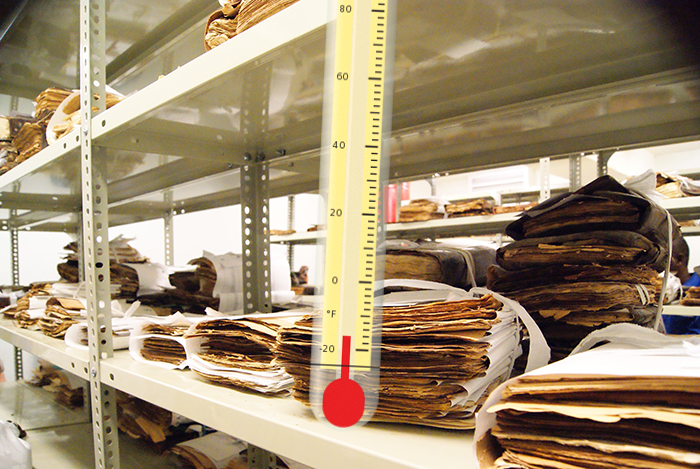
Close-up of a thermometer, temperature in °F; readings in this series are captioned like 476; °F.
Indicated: -16; °F
